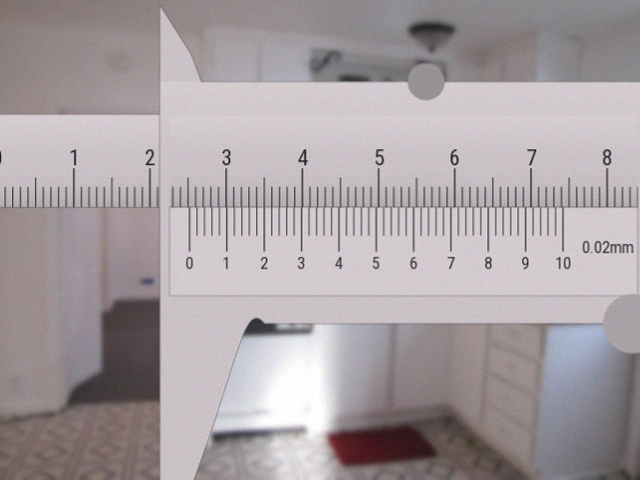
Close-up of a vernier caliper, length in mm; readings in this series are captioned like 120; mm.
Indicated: 25.2; mm
